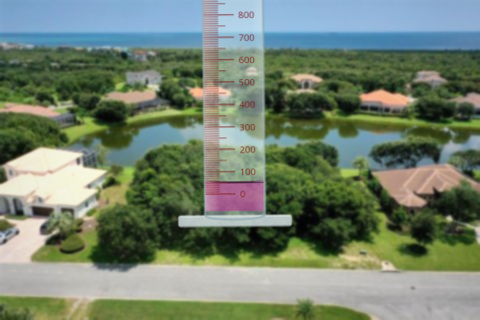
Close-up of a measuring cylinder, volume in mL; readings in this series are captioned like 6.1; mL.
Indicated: 50; mL
